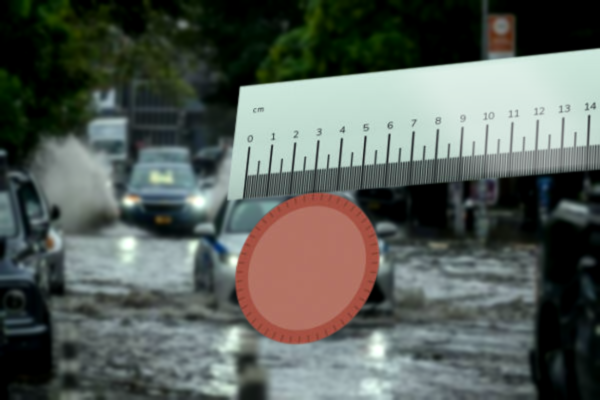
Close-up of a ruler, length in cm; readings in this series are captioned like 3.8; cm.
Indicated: 6; cm
